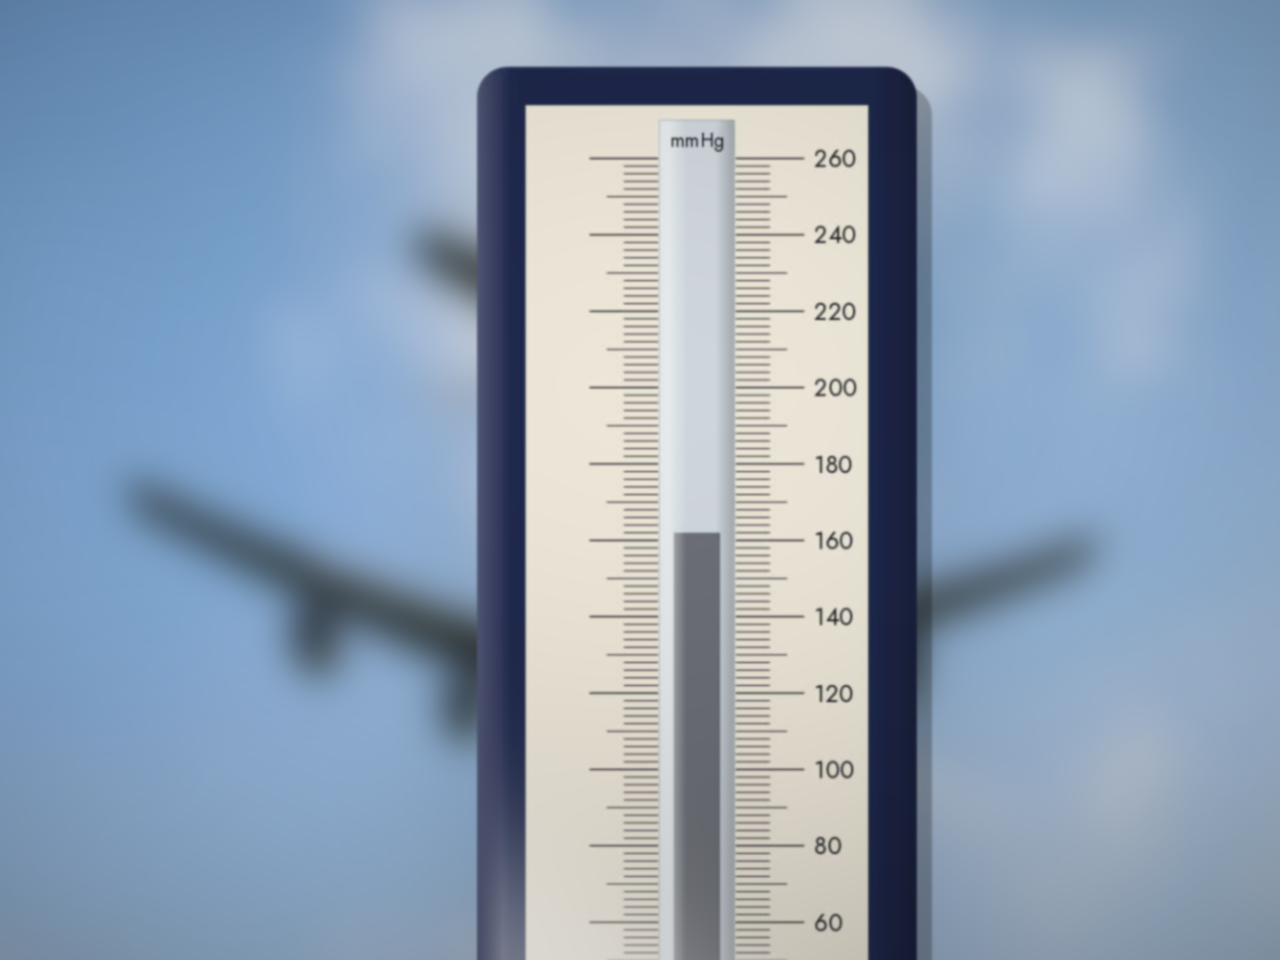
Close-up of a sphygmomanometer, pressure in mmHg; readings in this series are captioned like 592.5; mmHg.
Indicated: 162; mmHg
